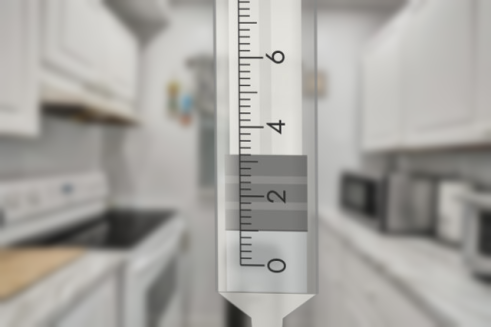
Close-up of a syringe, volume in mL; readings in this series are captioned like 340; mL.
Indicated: 1; mL
